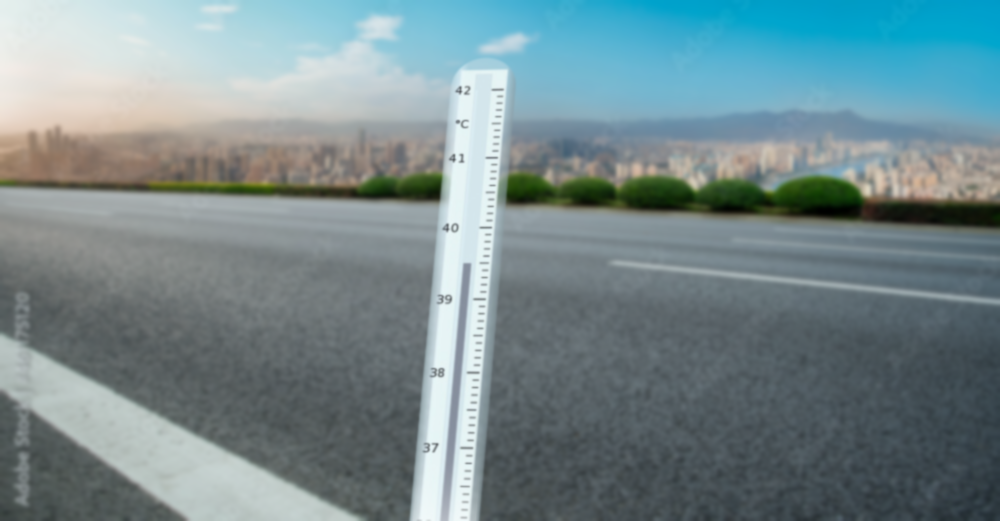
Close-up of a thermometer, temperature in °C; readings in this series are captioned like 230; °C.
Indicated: 39.5; °C
